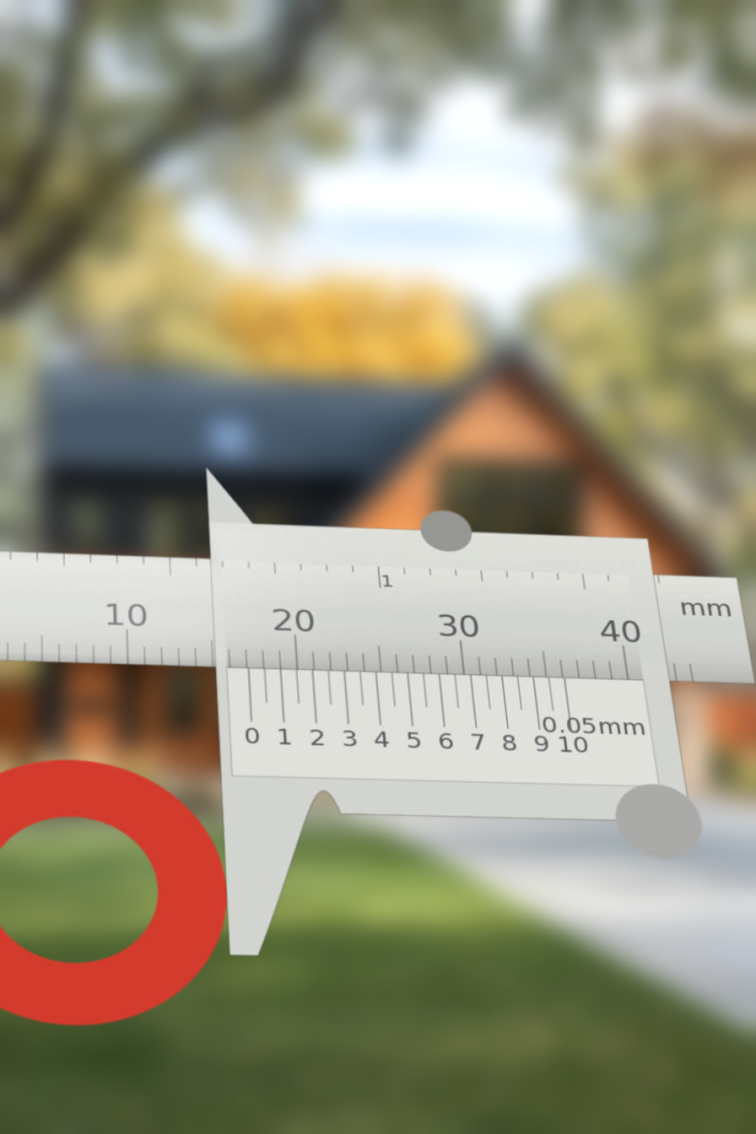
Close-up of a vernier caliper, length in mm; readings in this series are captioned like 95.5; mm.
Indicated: 17.1; mm
